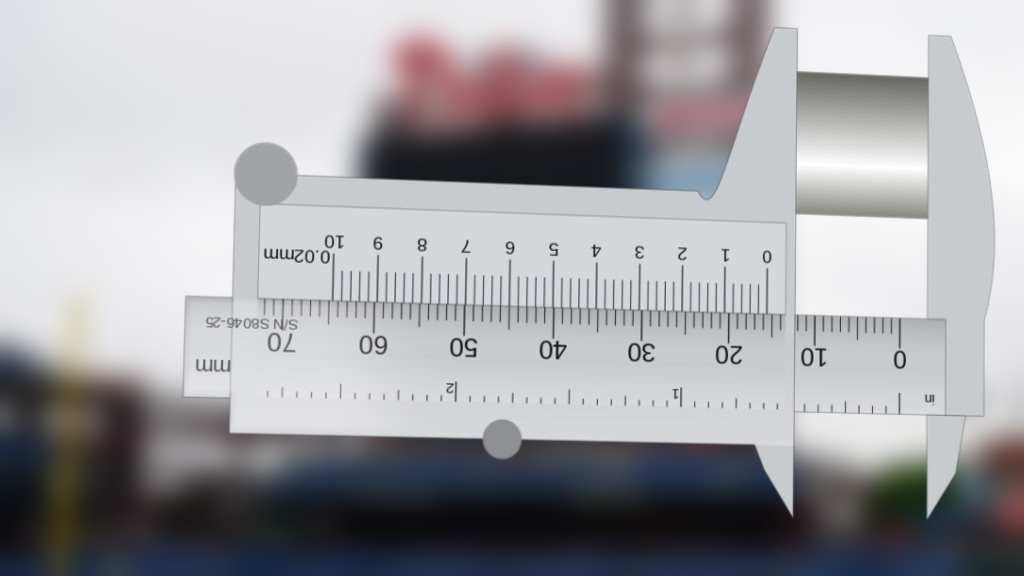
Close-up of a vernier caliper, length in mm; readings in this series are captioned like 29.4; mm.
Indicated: 15.6; mm
